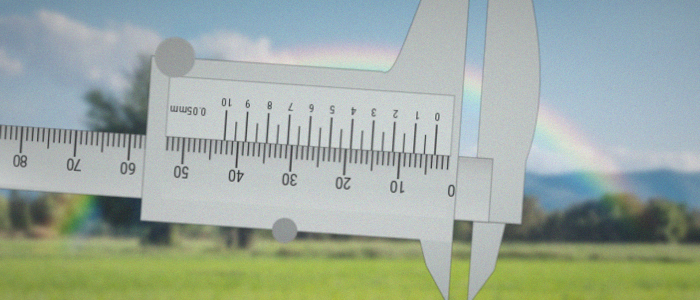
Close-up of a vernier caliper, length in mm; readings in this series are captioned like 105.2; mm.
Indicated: 3.5; mm
